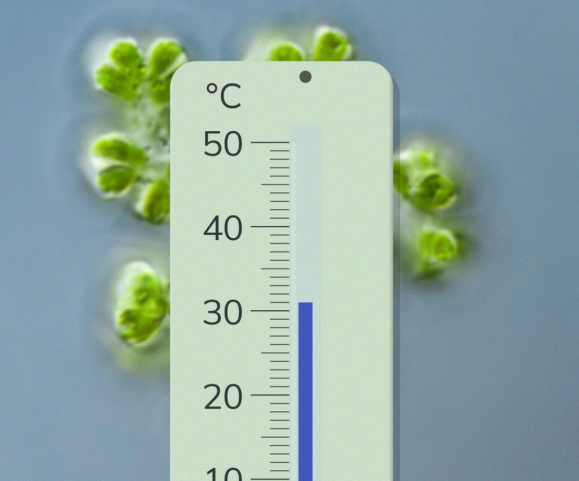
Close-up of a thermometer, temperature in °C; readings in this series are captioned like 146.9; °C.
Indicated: 31; °C
